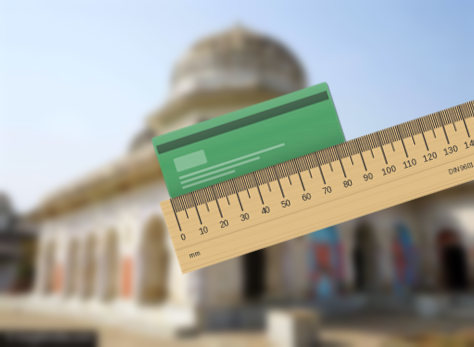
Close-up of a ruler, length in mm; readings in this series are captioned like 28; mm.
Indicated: 85; mm
